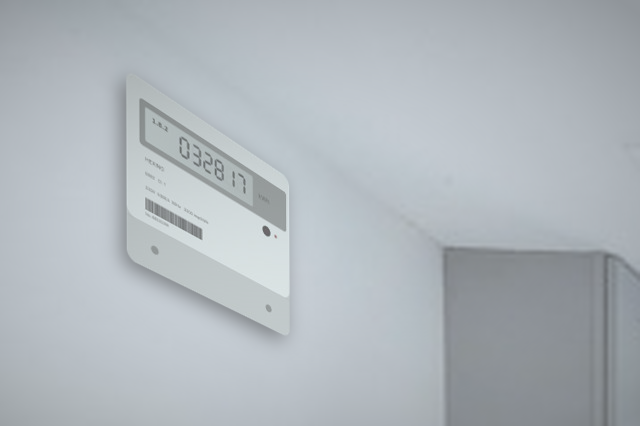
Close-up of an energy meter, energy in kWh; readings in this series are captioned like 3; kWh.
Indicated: 32817; kWh
